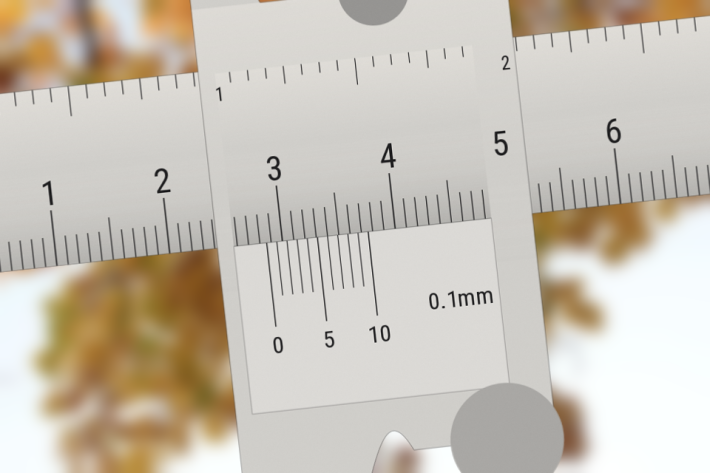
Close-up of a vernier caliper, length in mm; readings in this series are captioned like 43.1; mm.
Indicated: 28.6; mm
